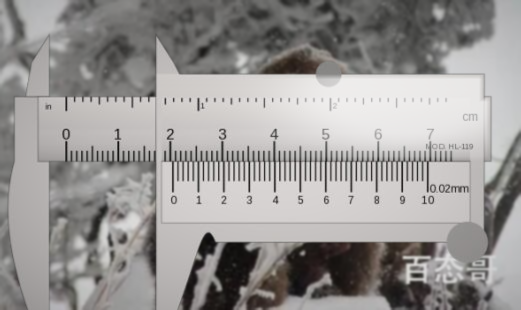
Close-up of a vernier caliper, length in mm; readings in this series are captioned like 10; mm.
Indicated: 20.5; mm
